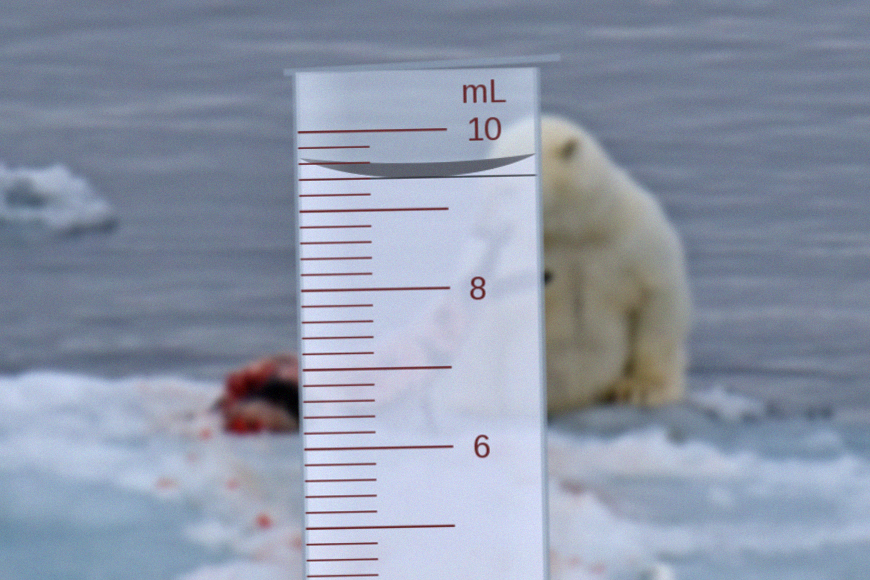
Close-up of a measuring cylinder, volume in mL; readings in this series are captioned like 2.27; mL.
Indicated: 9.4; mL
